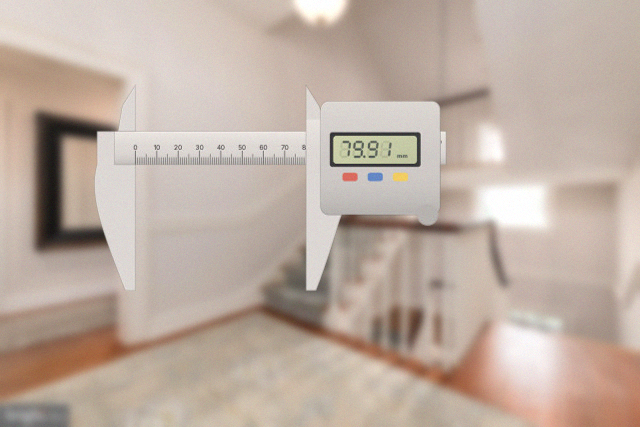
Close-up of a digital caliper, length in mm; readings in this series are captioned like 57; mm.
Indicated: 79.91; mm
